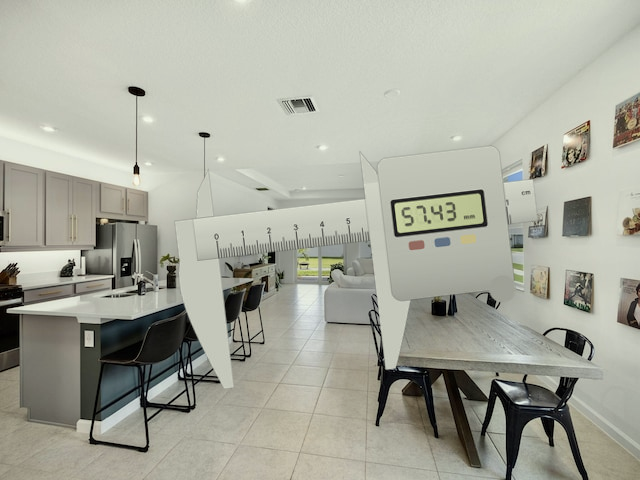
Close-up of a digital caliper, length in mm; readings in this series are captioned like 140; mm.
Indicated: 57.43; mm
